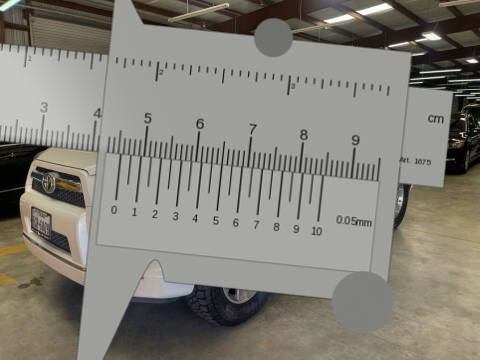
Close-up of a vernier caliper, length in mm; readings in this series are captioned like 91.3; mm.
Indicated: 45.5; mm
